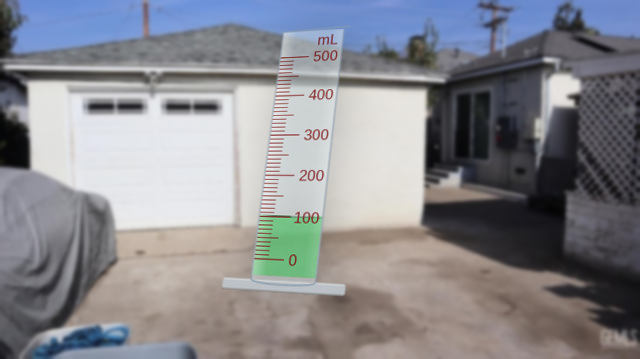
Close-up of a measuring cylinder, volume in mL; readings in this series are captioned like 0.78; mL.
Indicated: 100; mL
